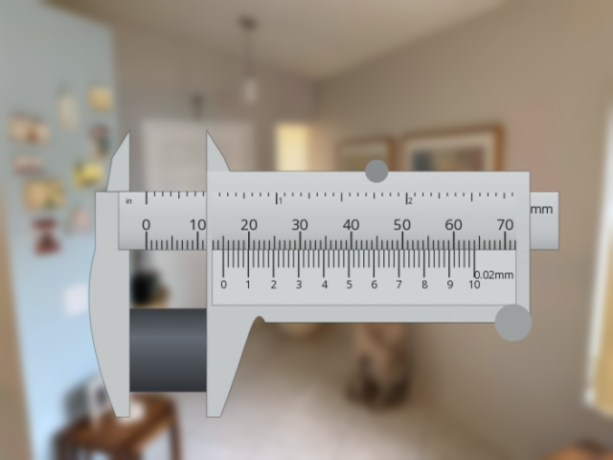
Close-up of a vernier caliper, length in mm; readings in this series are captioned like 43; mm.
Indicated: 15.0; mm
